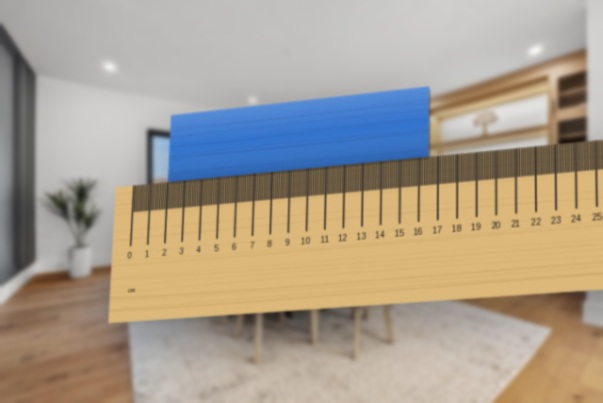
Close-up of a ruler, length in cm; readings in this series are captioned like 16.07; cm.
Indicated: 14.5; cm
